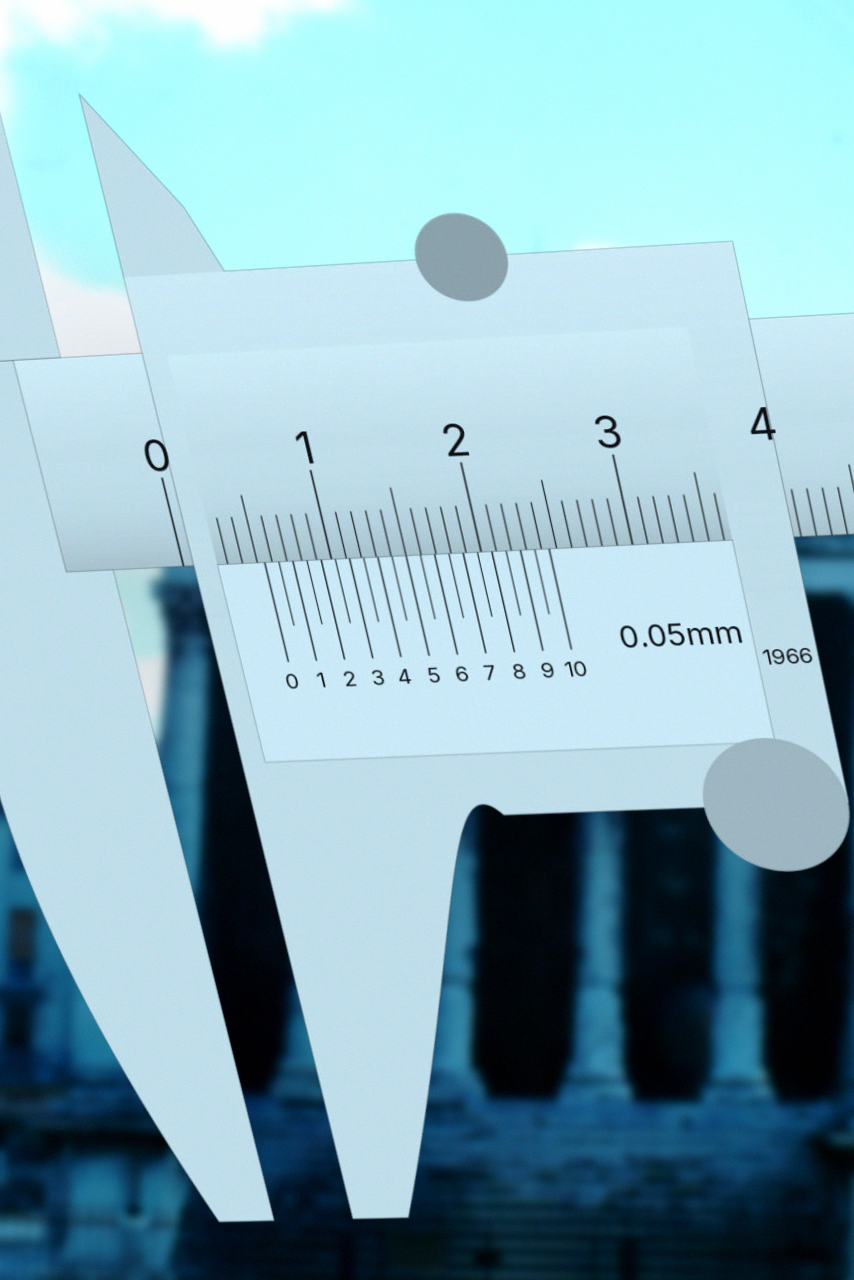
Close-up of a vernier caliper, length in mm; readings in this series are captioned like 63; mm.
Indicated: 5.5; mm
